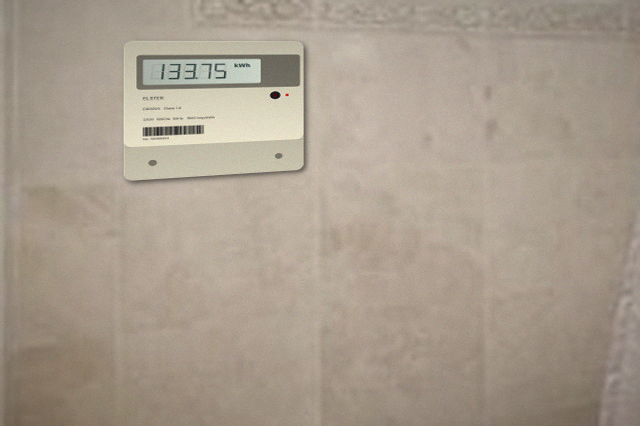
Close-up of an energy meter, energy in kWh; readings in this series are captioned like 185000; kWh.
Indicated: 133.75; kWh
